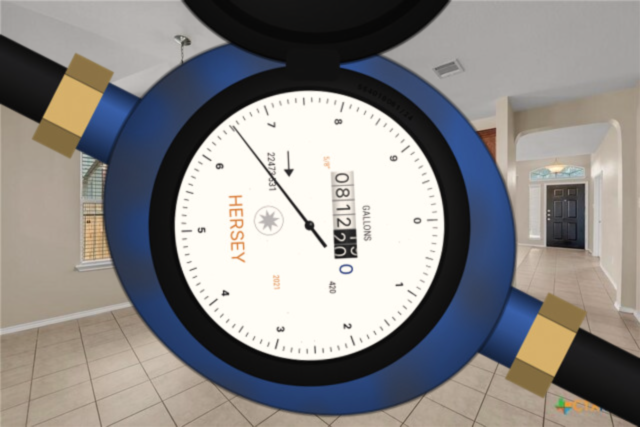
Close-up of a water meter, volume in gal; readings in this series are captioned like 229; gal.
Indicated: 812196.5; gal
